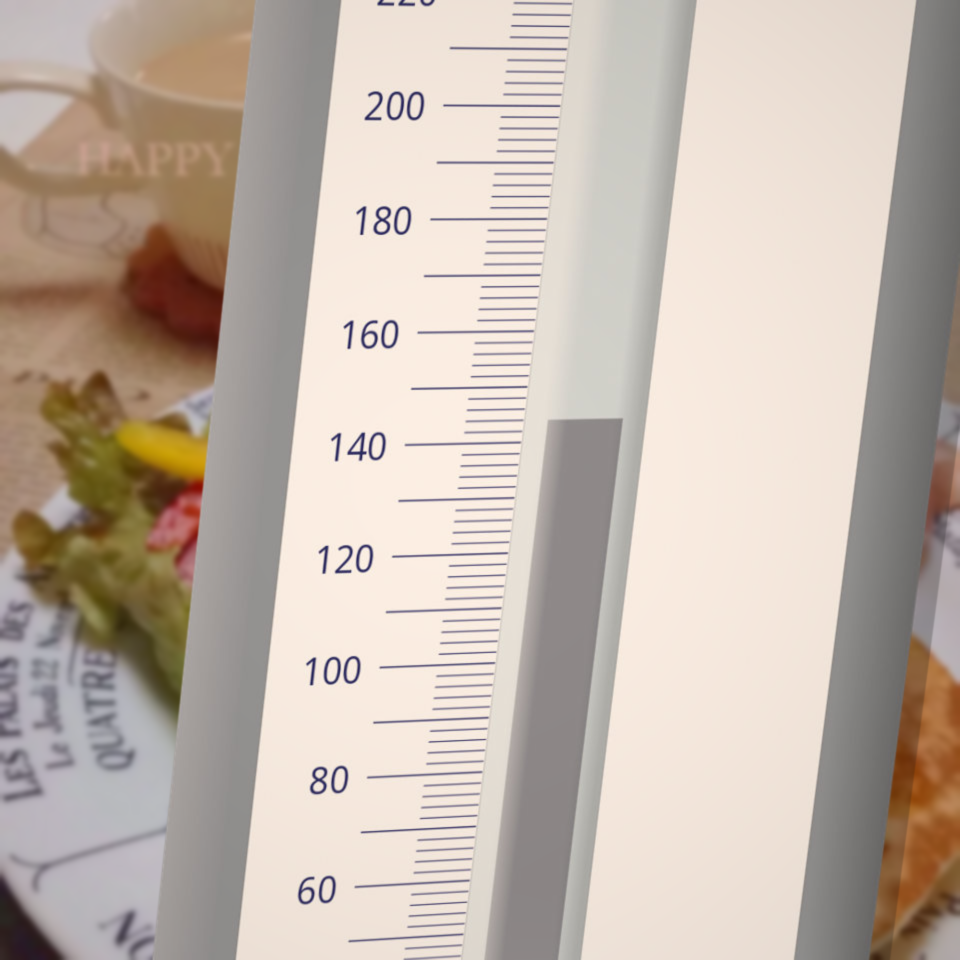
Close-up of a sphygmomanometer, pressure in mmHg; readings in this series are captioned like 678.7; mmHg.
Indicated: 144; mmHg
